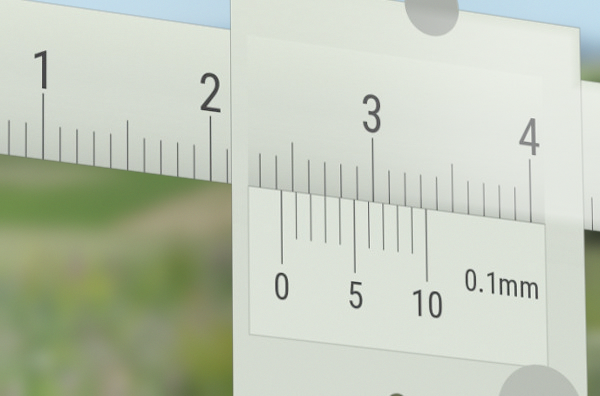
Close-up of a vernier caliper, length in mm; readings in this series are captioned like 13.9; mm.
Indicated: 24.3; mm
